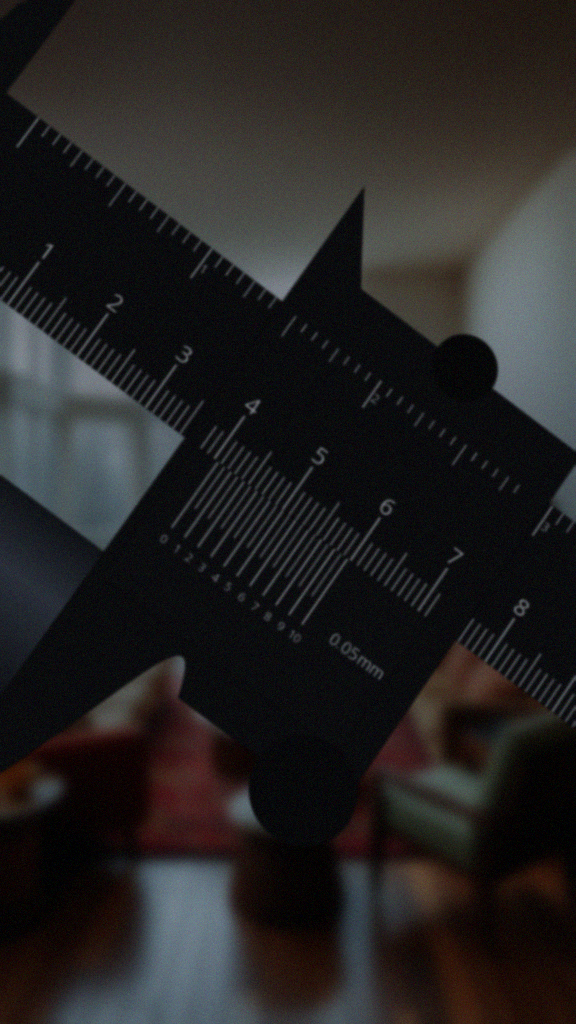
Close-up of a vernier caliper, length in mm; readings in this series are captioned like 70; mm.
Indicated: 40.6; mm
